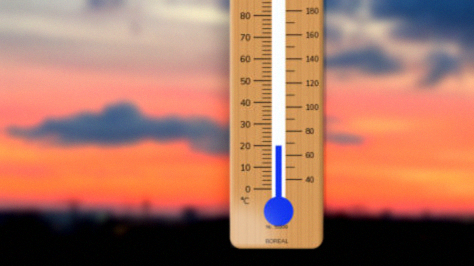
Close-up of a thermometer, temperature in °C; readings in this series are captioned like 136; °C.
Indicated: 20; °C
